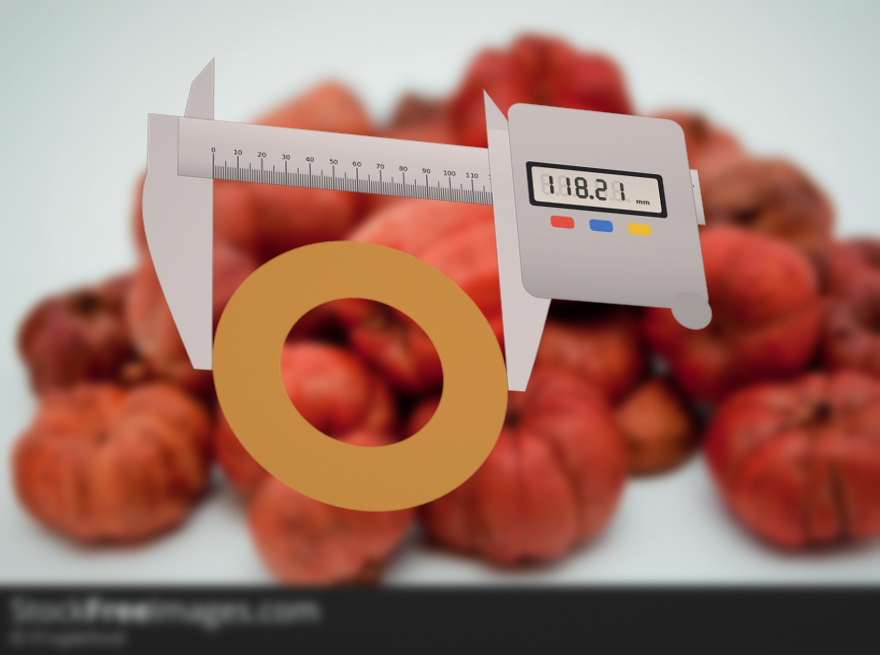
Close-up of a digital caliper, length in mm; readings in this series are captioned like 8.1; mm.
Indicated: 118.21; mm
